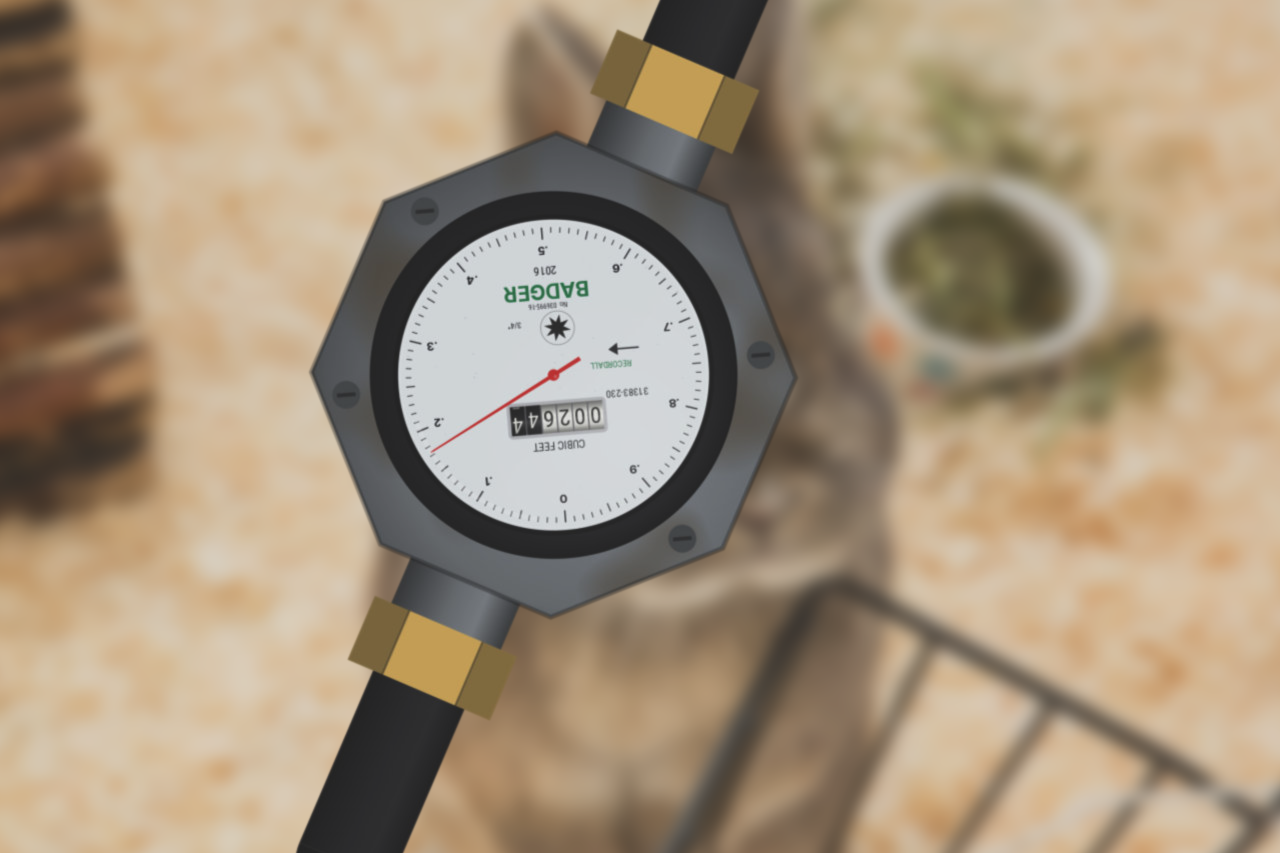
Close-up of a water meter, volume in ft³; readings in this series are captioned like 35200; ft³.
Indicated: 2644.17; ft³
